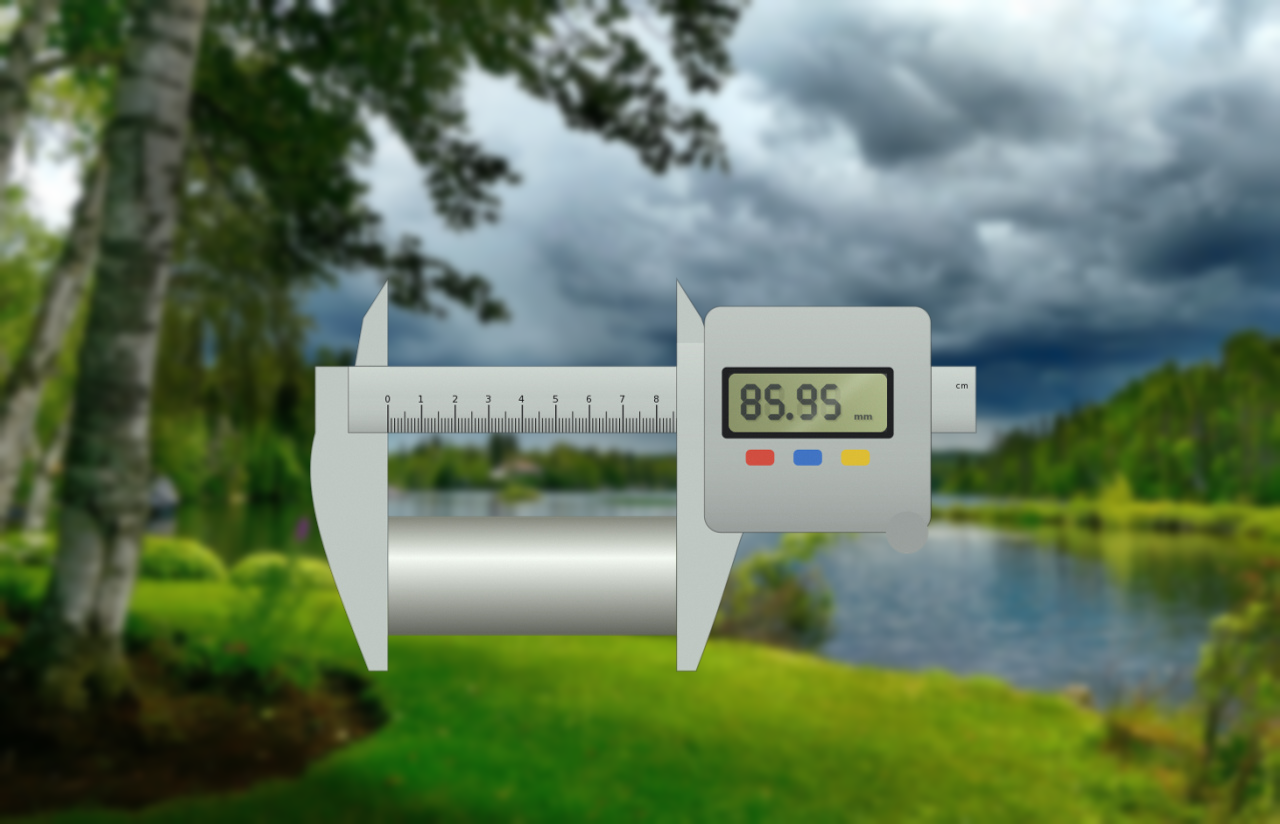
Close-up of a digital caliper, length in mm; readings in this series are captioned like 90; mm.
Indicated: 85.95; mm
